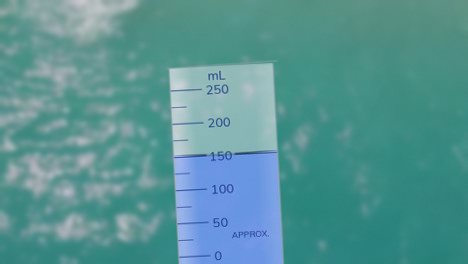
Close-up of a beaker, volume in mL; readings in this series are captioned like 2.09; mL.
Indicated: 150; mL
